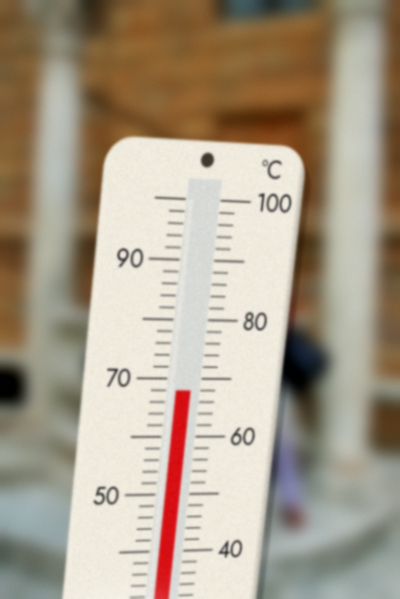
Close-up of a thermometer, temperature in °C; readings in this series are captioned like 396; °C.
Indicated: 68; °C
